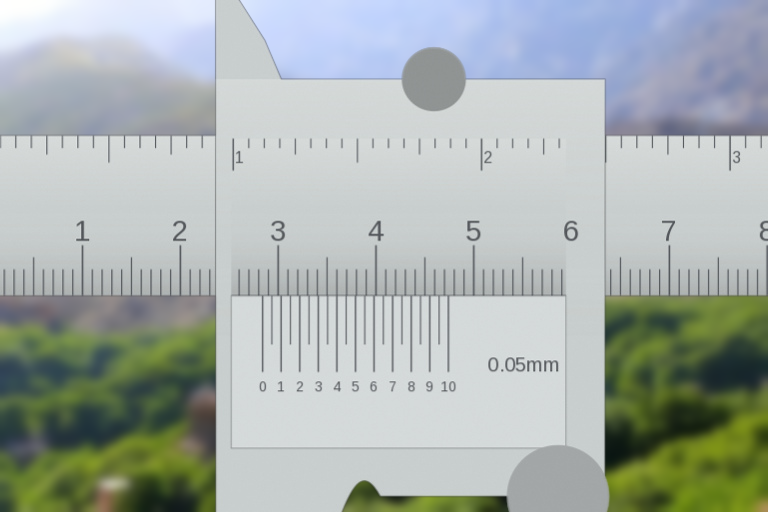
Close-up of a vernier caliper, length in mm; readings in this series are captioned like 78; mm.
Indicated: 28.4; mm
